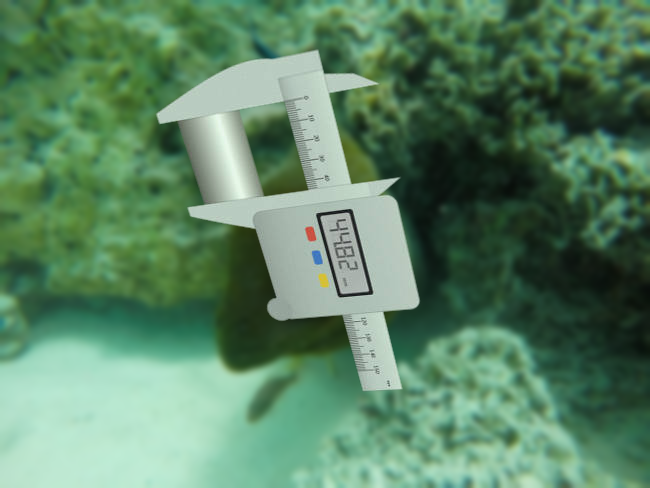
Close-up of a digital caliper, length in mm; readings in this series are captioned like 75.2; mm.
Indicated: 44.82; mm
